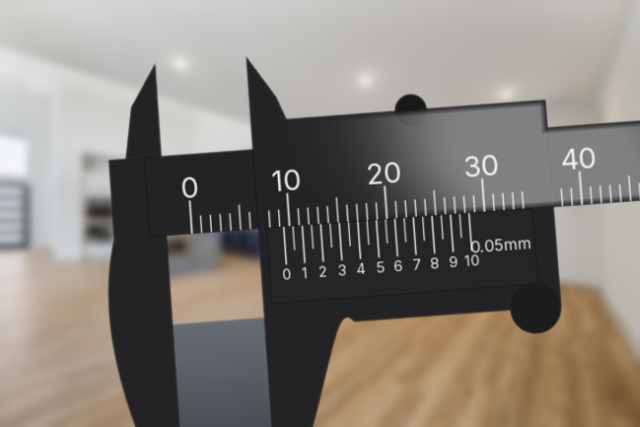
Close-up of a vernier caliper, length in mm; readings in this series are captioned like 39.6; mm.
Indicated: 9.4; mm
